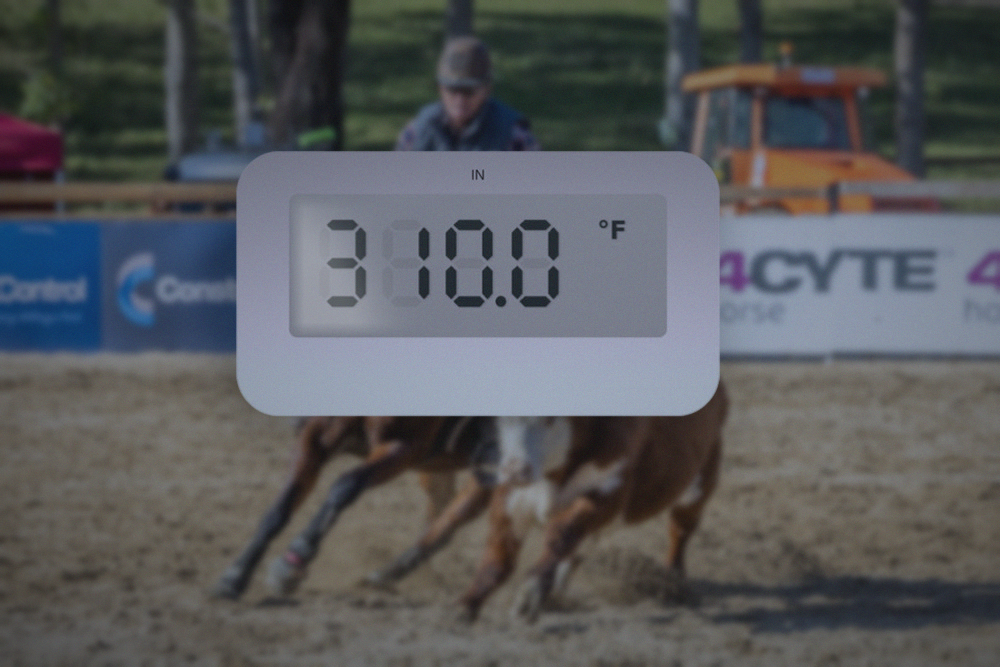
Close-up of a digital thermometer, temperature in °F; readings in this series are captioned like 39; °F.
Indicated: 310.0; °F
